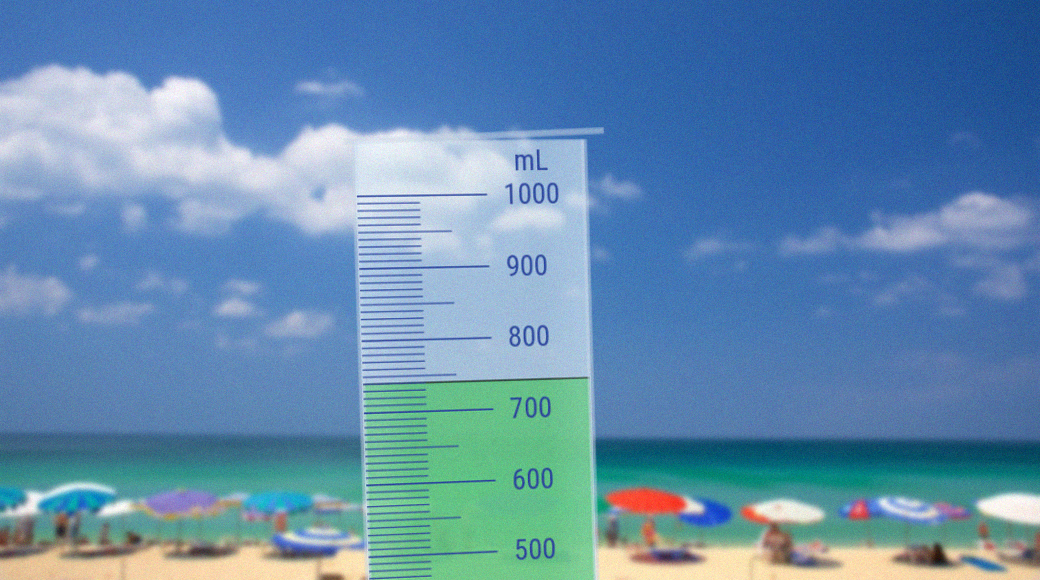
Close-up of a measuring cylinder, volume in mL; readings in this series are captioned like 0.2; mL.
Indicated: 740; mL
